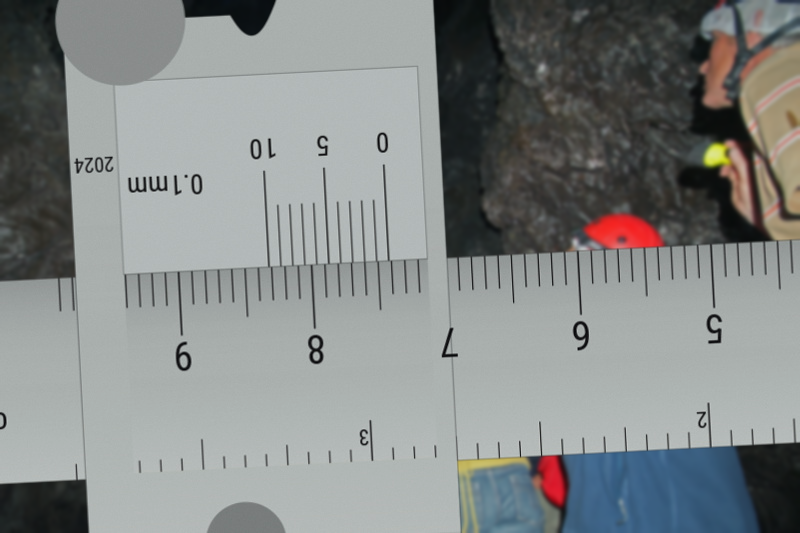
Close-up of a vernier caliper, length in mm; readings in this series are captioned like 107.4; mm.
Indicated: 74.2; mm
